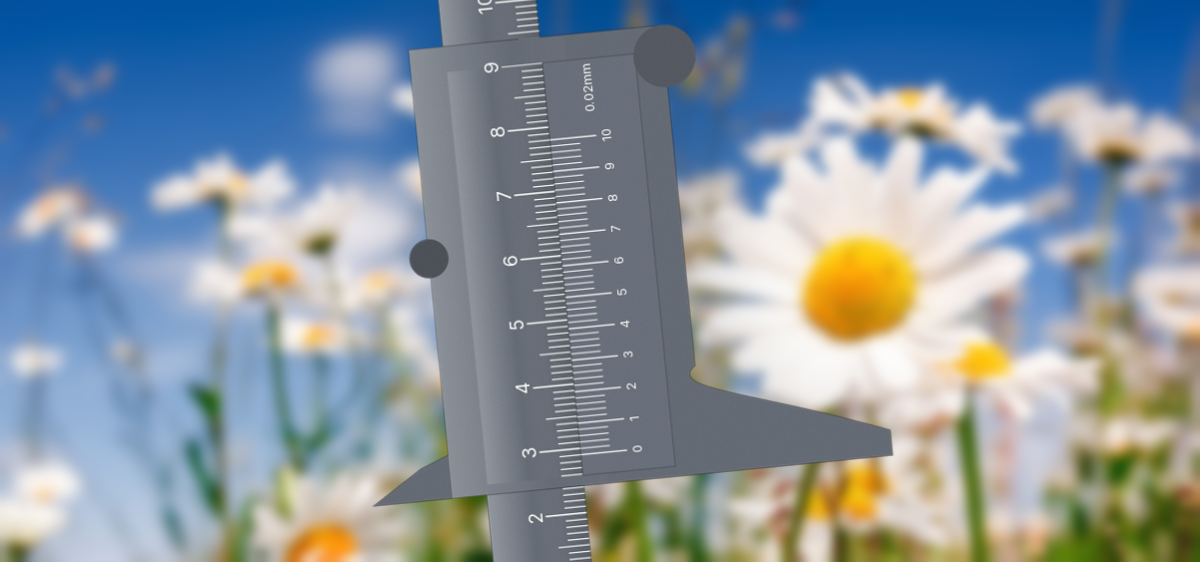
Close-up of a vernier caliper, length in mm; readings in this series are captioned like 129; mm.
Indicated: 29.0; mm
